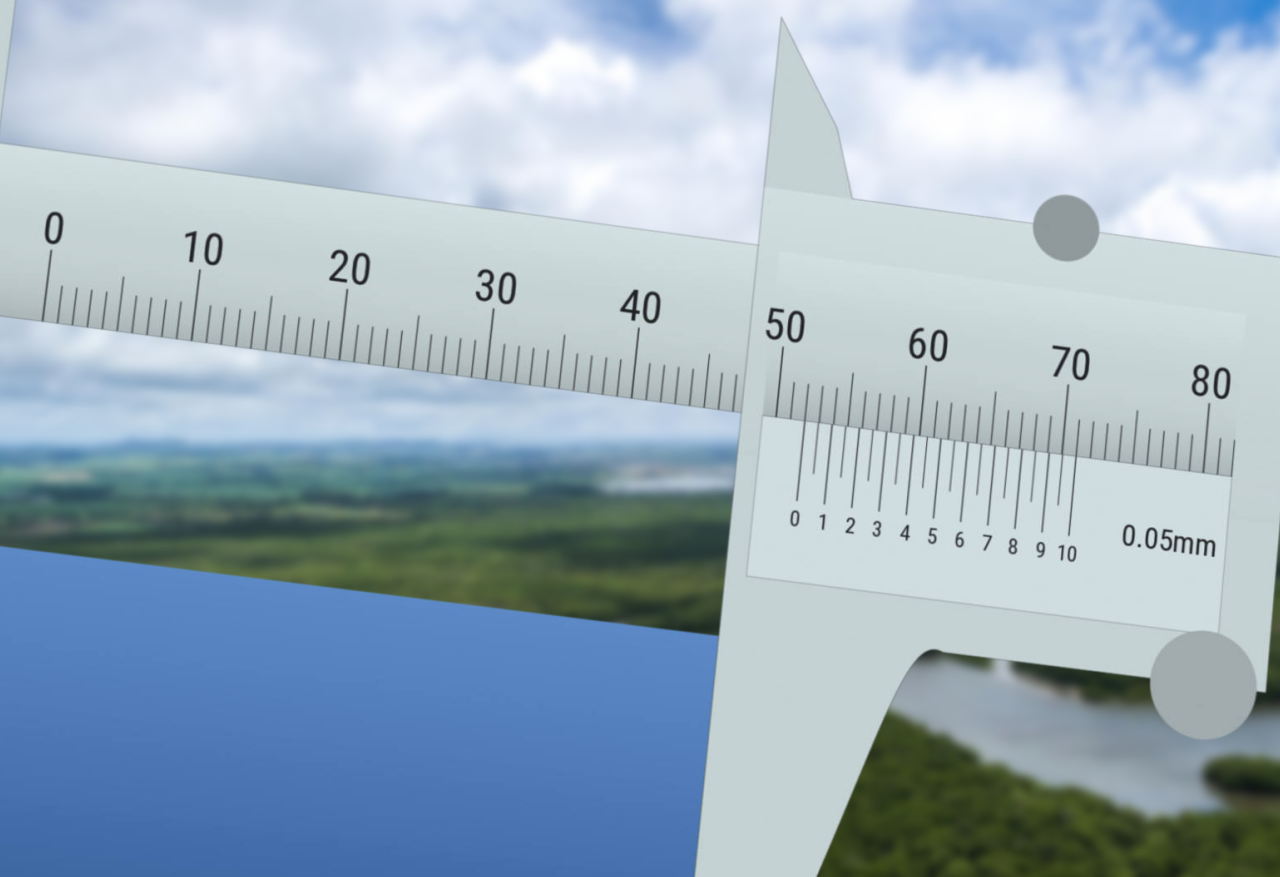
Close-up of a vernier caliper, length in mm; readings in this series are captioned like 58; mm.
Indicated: 52.0; mm
